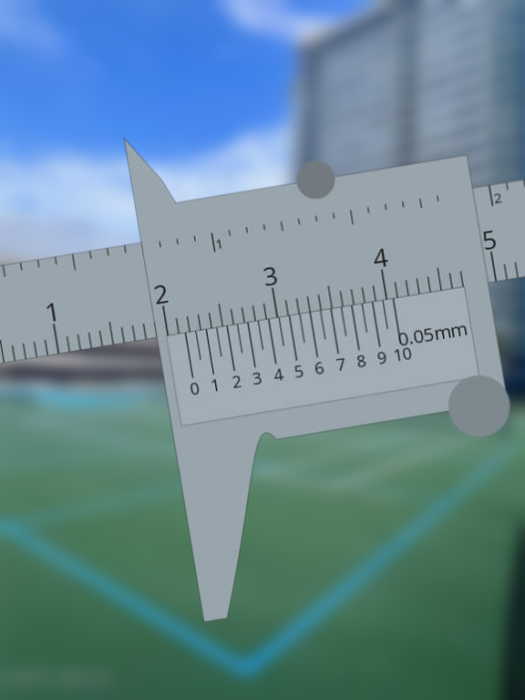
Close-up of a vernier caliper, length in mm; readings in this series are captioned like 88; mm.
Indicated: 21.6; mm
